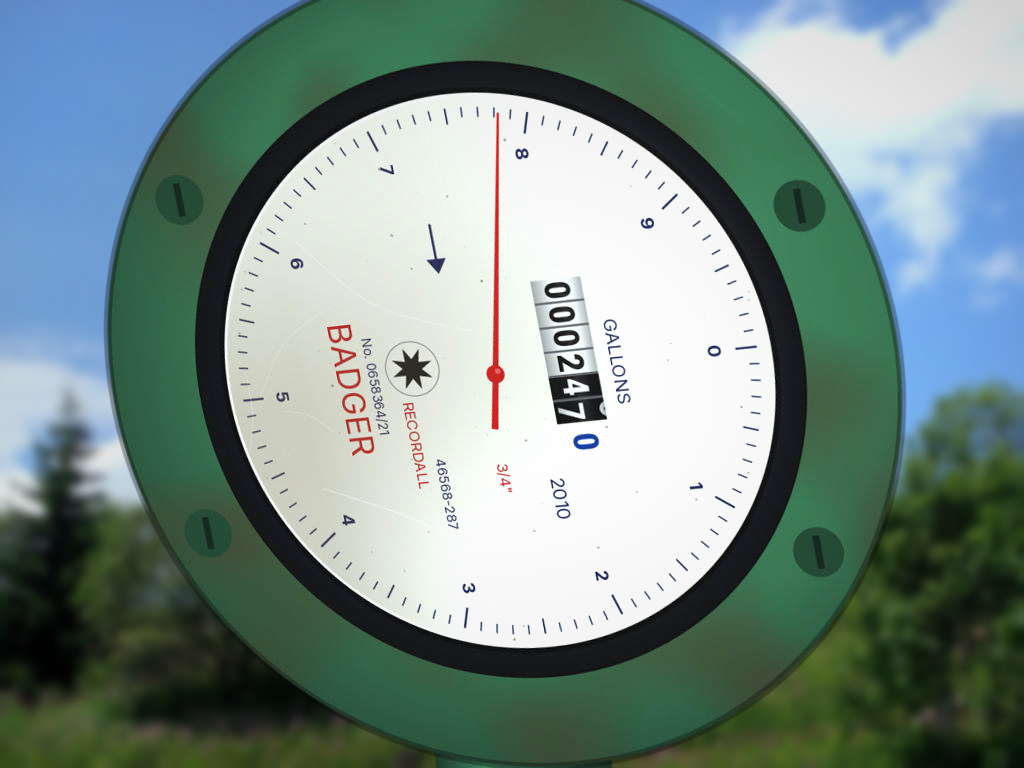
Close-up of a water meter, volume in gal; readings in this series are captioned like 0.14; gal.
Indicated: 2467.8; gal
